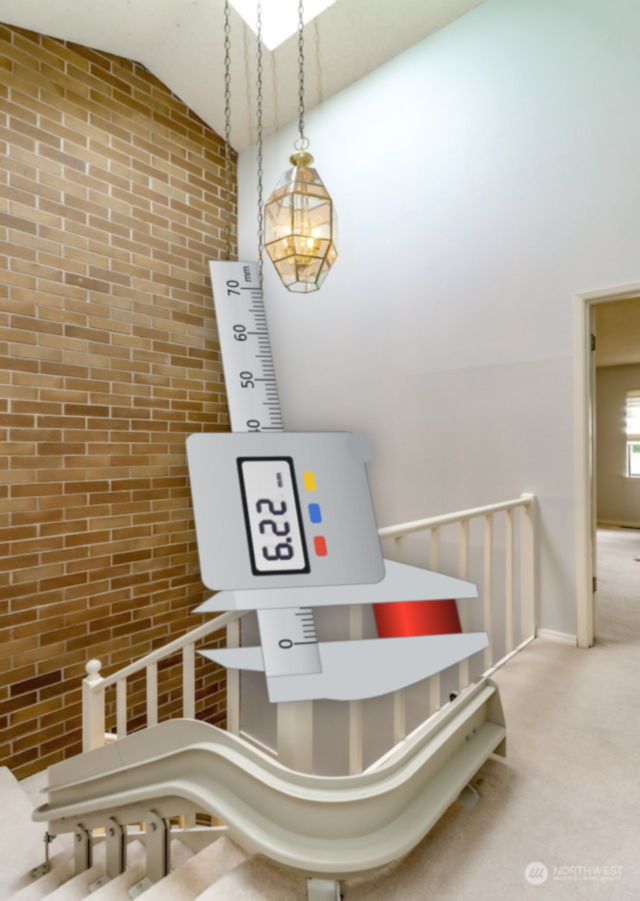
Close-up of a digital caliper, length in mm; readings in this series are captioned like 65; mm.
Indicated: 6.22; mm
